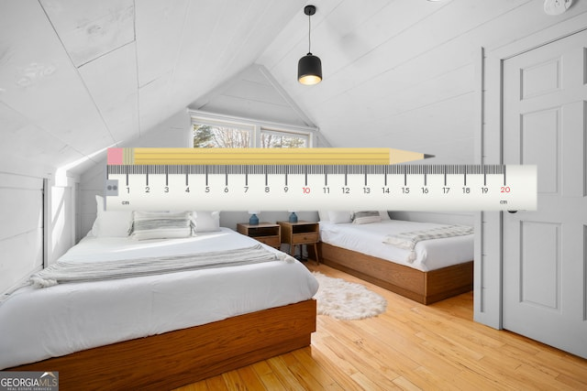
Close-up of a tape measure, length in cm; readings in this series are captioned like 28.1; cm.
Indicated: 16.5; cm
